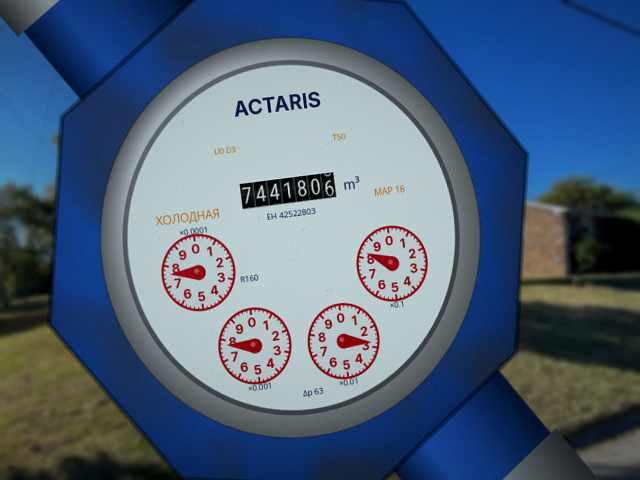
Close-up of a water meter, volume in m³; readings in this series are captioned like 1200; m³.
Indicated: 7441805.8277; m³
